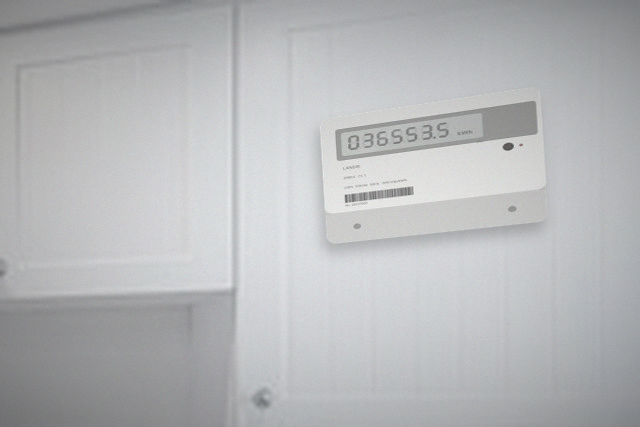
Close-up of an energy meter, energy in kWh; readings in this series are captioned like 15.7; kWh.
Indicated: 36553.5; kWh
